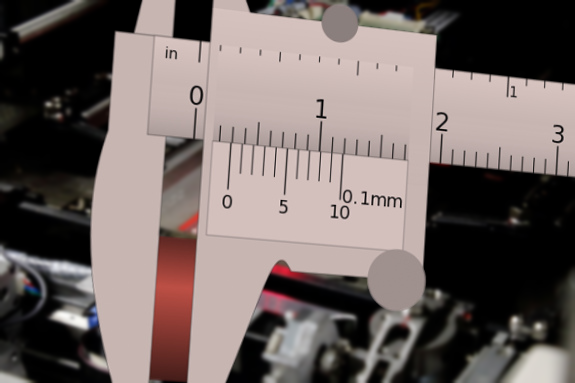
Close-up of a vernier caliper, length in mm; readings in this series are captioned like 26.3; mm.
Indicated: 2.9; mm
